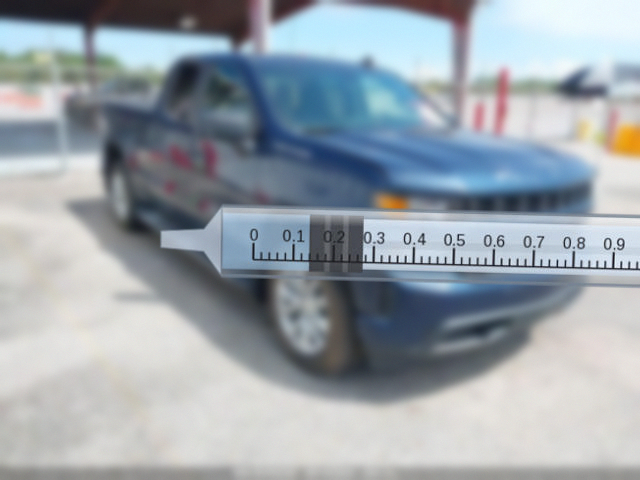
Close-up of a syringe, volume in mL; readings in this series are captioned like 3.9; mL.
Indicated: 0.14; mL
